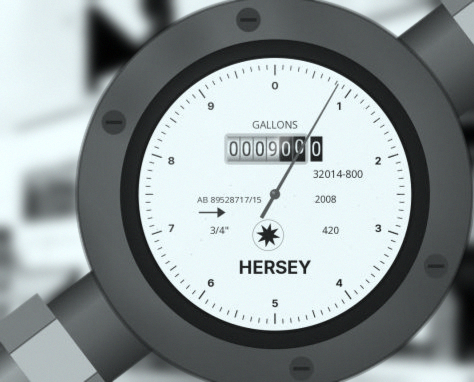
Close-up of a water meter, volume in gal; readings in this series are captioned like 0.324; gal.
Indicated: 9000.8; gal
